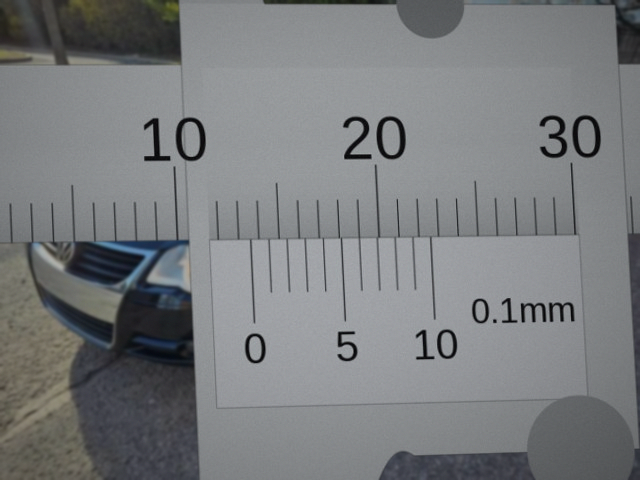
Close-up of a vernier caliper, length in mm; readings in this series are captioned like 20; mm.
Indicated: 13.6; mm
